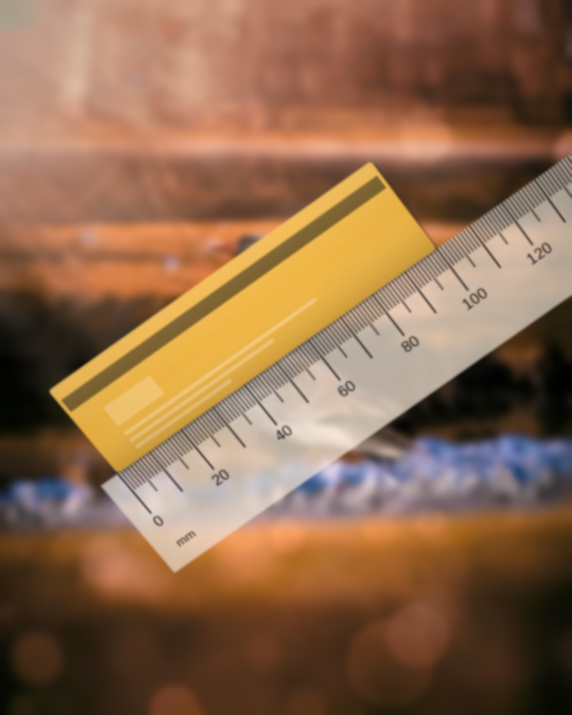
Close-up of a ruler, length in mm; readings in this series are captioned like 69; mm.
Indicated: 100; mm
